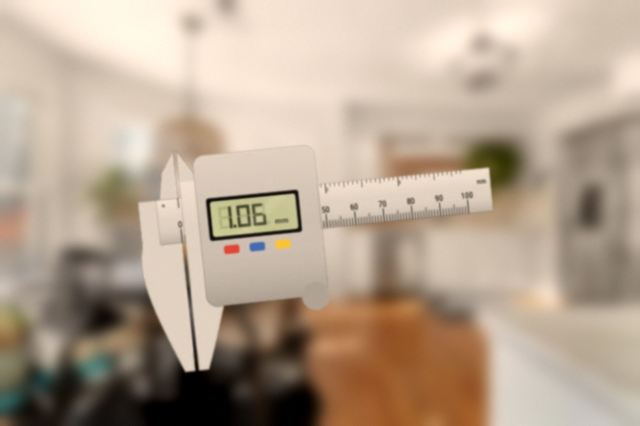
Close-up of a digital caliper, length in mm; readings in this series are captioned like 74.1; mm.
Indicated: 1.06; mm
